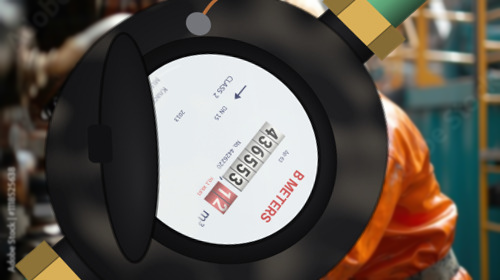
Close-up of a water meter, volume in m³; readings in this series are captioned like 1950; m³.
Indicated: 436553.12; m³
